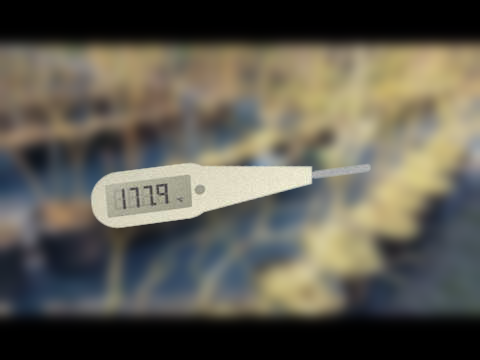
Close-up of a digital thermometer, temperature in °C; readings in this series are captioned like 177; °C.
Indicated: 177.9; °C
